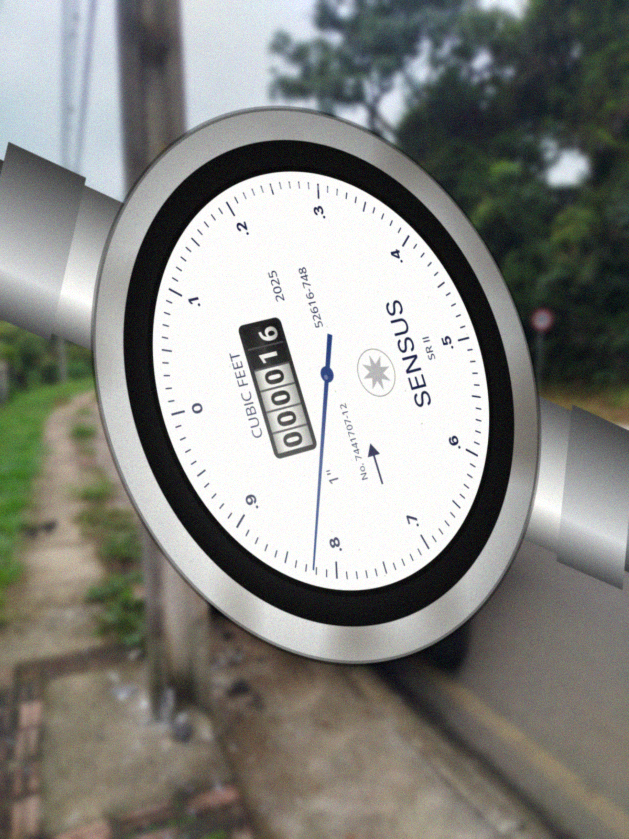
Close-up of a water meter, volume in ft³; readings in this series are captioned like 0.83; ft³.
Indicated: 15.82; ft³
